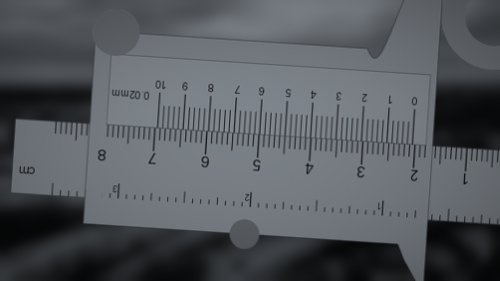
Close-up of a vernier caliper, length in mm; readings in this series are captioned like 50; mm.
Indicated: 20.5; mm
